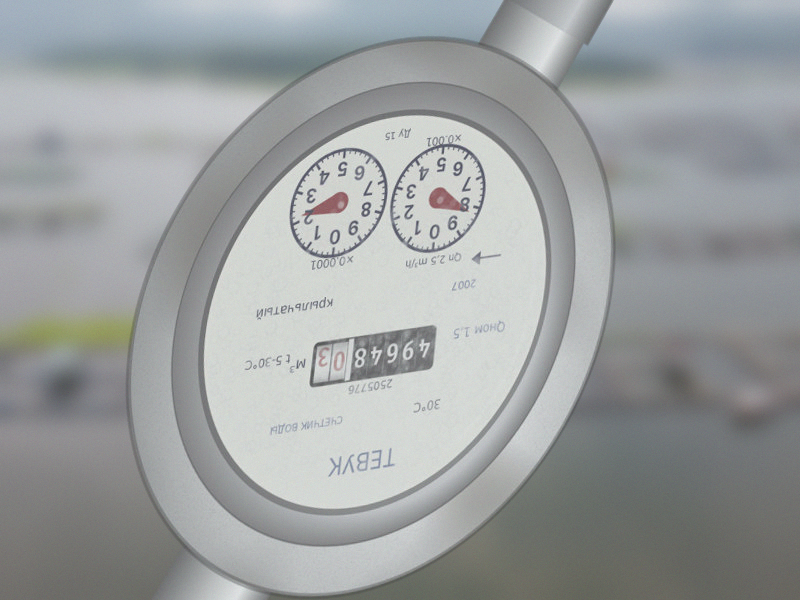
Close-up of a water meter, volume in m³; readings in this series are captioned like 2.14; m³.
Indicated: 49648.0282; m³
